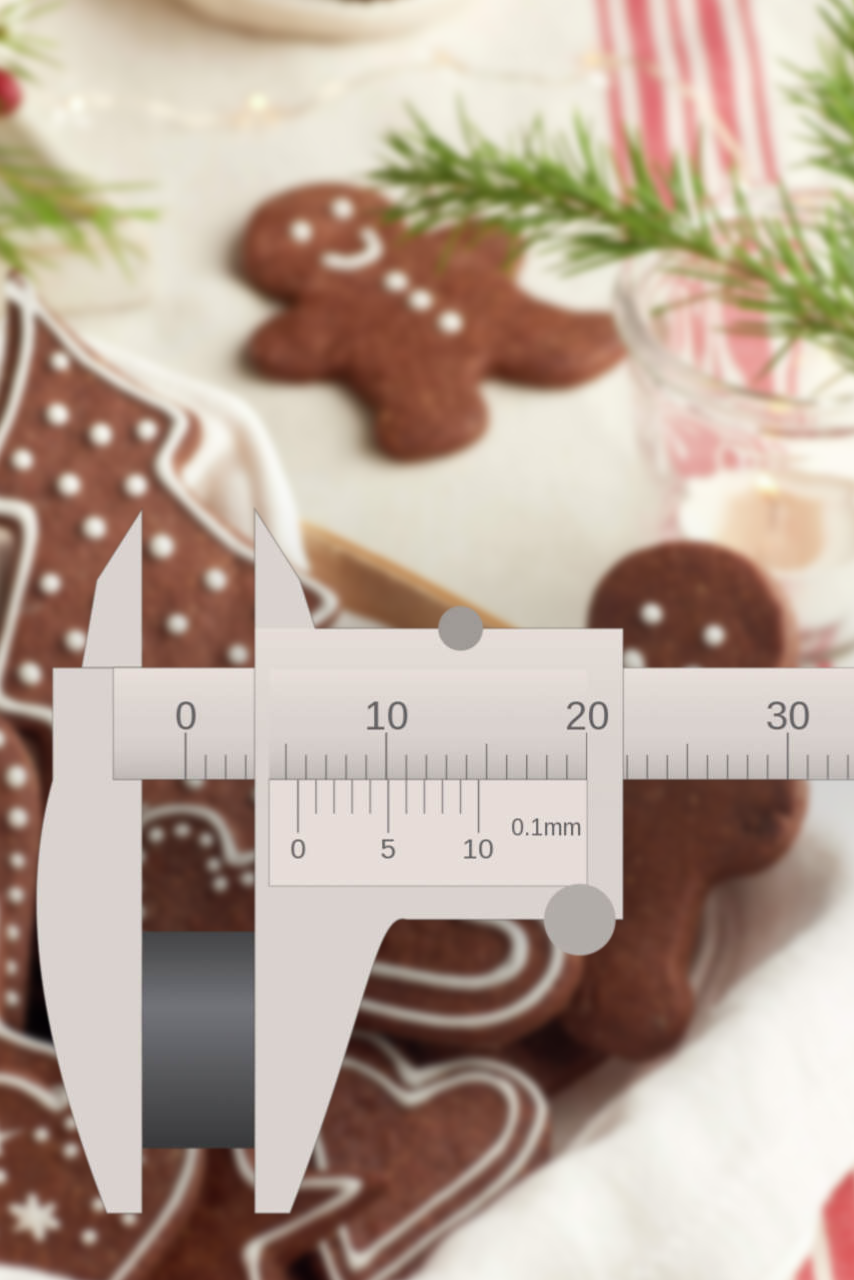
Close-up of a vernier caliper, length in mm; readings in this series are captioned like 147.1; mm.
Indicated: 5.6; mm
